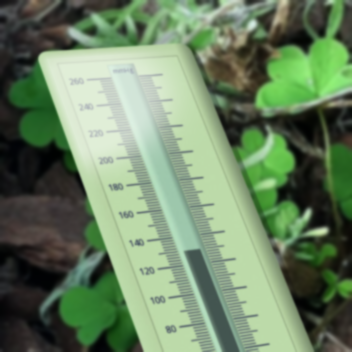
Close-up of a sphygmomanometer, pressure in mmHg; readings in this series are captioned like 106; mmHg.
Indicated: 130; mmHg
